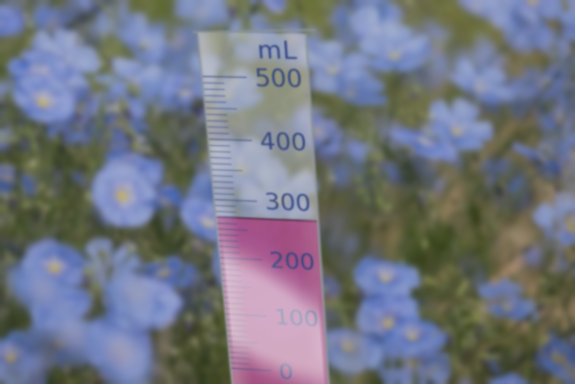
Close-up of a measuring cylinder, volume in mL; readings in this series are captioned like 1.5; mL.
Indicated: 270; mL
